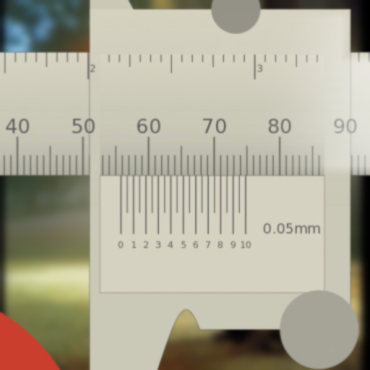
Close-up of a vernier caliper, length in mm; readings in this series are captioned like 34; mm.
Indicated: 55.8; mm
